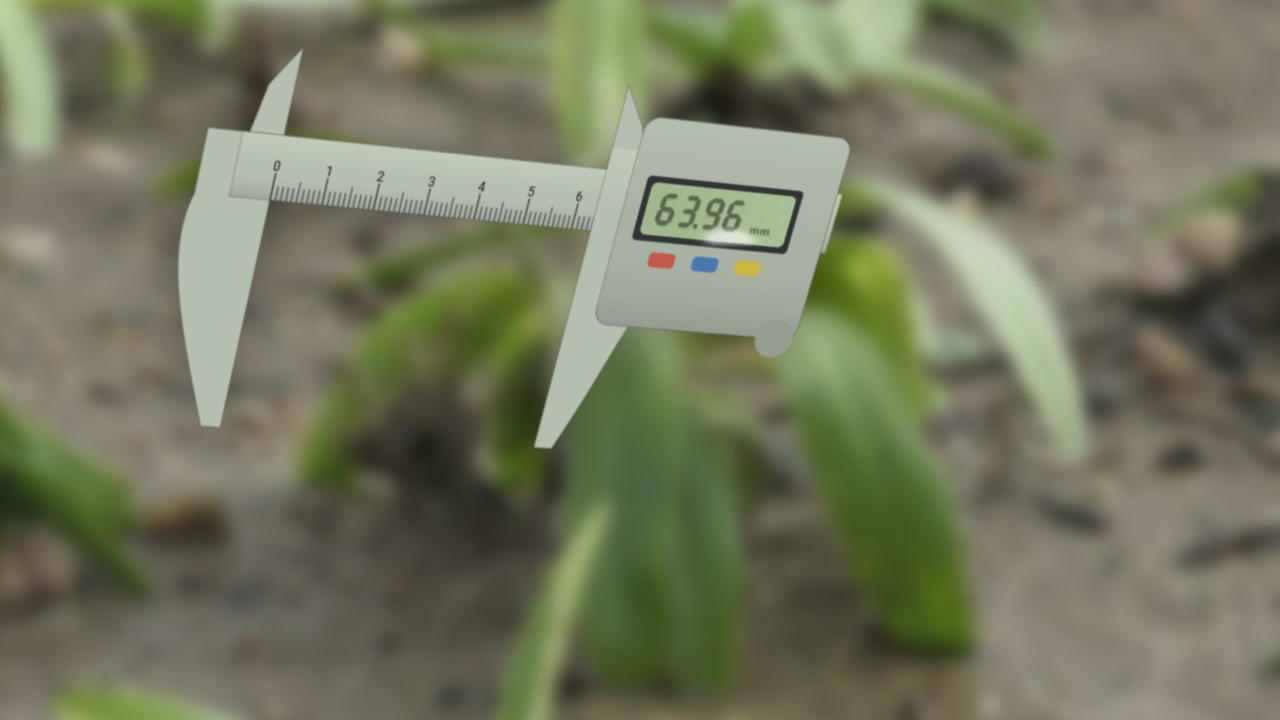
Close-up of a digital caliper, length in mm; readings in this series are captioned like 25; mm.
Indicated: 63.96; mm
